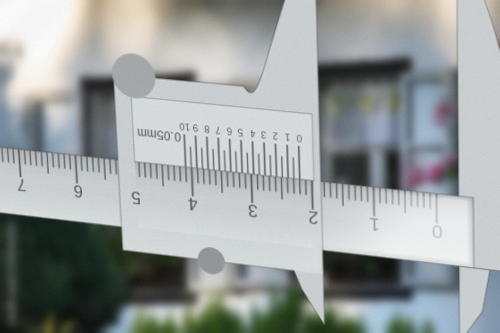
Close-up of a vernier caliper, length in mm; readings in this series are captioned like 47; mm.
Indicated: 22.0; mm
